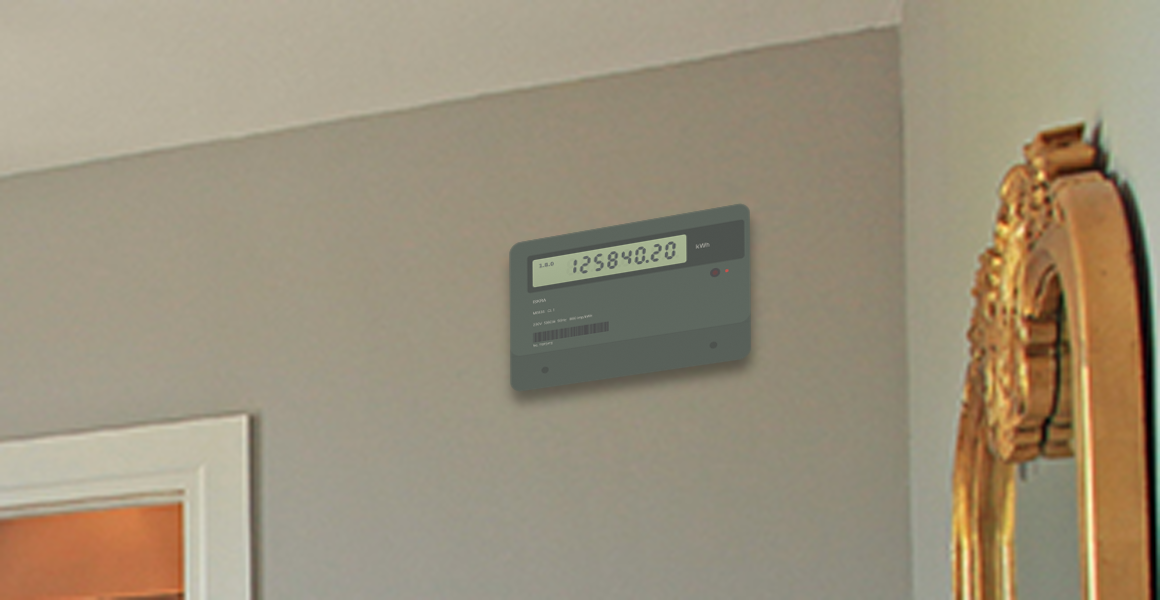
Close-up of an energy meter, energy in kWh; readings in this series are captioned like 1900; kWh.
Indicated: 125840.20; kWh
